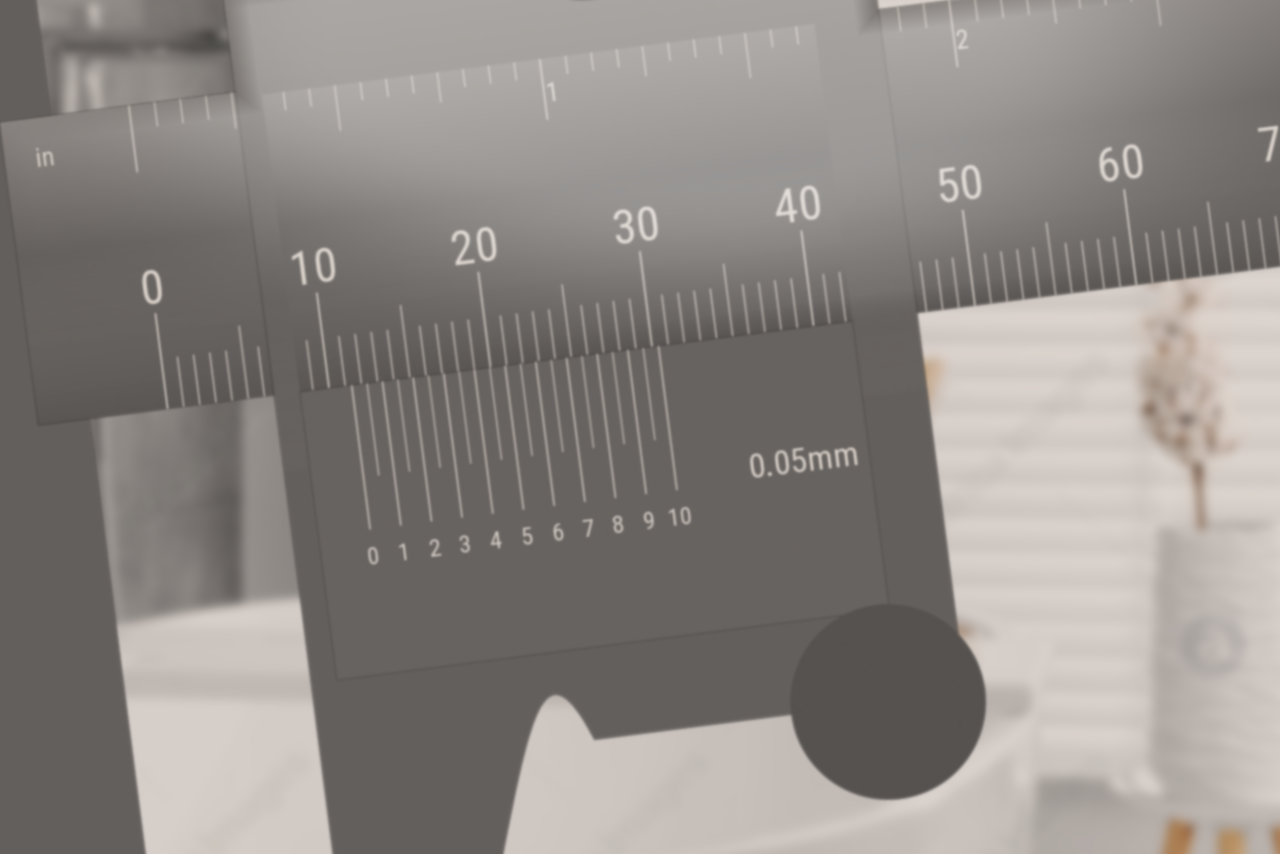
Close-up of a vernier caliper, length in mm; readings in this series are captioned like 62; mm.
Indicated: 11.4; mm
